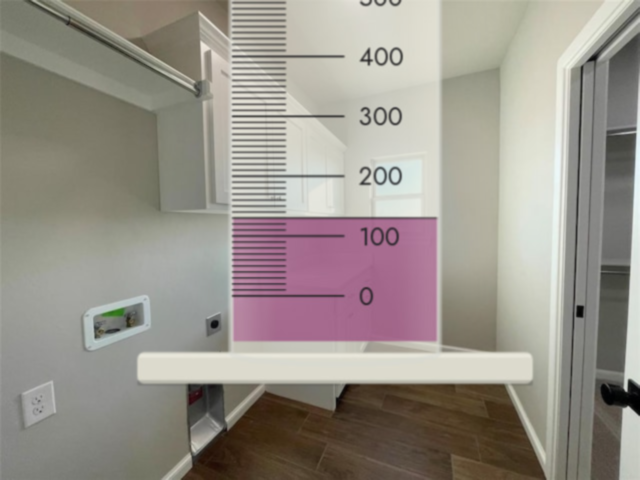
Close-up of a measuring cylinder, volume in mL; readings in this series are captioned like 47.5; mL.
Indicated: 130; mL
